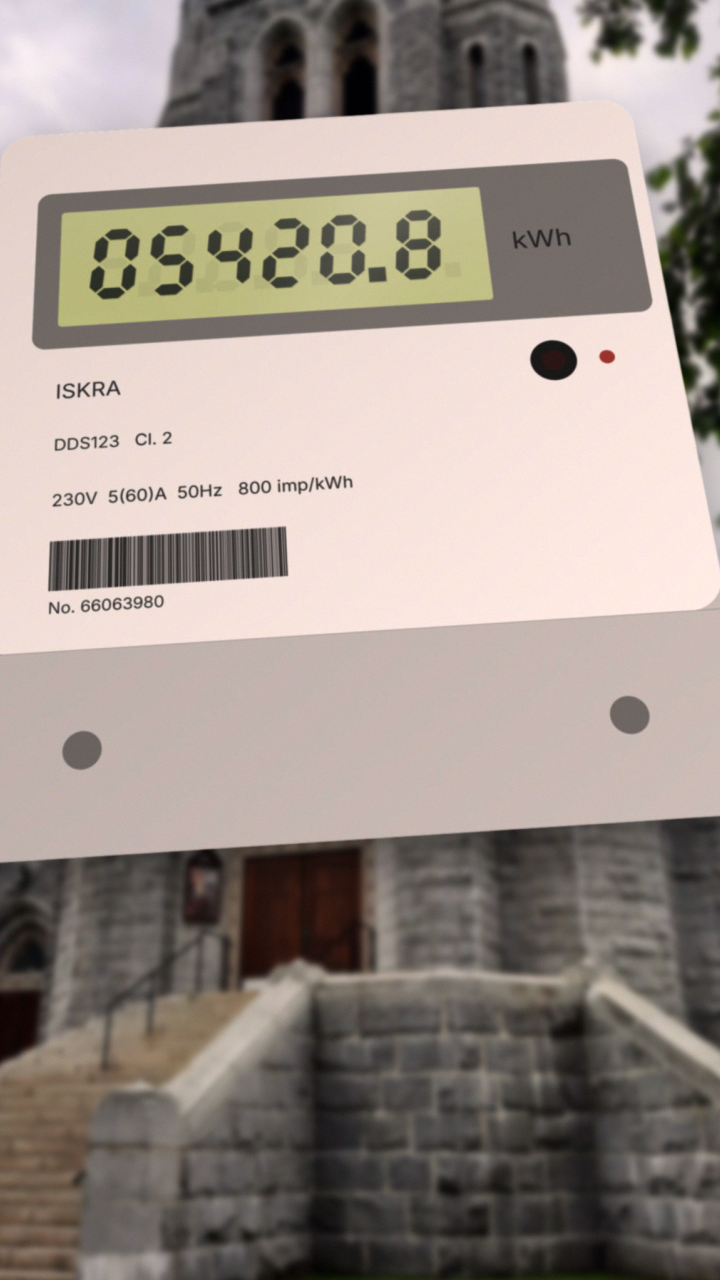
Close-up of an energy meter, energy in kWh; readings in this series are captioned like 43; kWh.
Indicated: 5420.8; kWh
